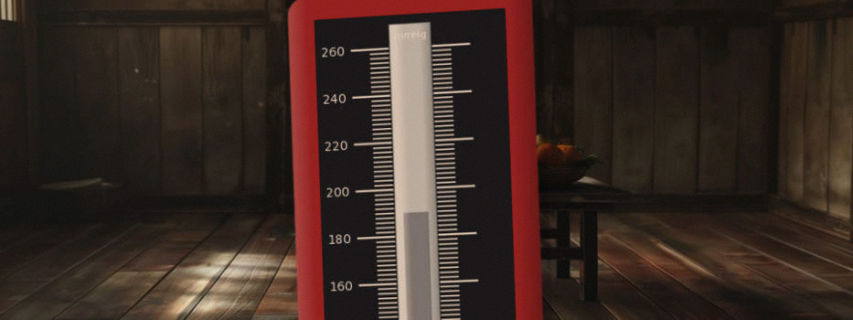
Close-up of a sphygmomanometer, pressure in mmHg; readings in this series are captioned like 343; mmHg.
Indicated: 190; mmHg
